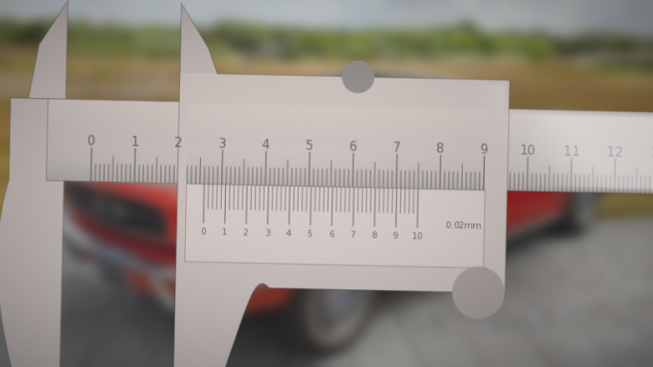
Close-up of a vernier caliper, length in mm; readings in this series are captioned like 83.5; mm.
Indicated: 26.0; mm
